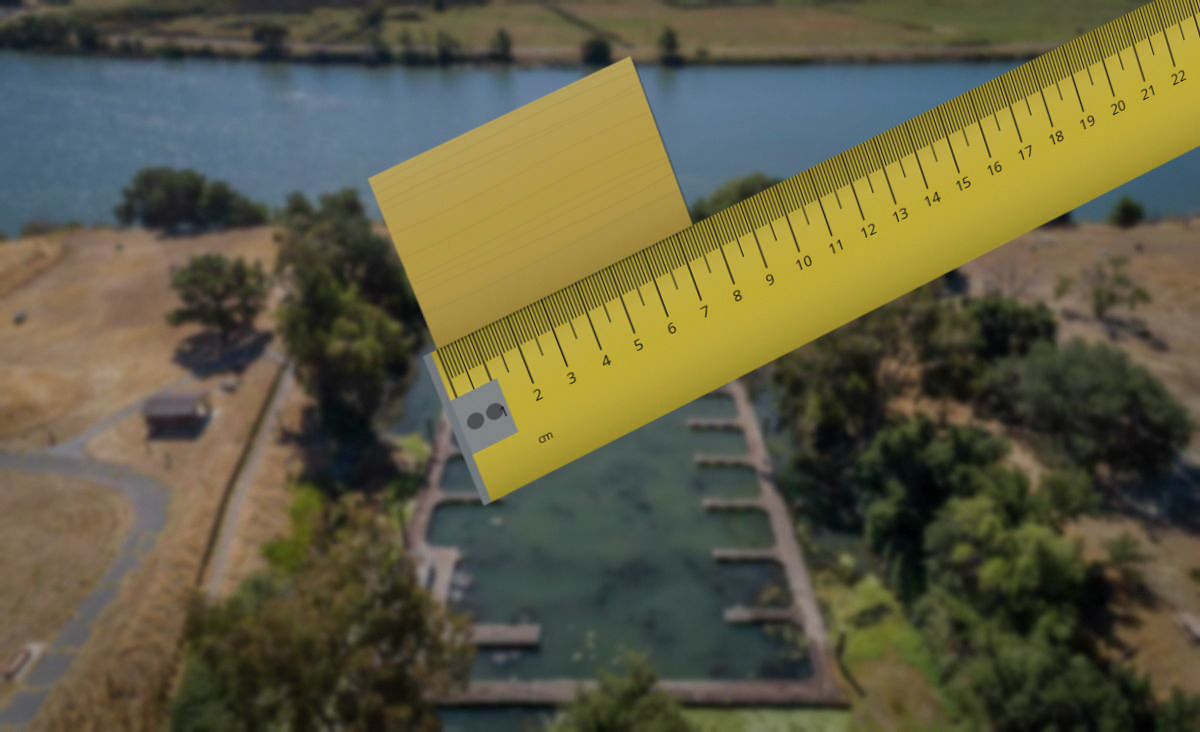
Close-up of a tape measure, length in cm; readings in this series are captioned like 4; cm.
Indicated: 7.5; cm
